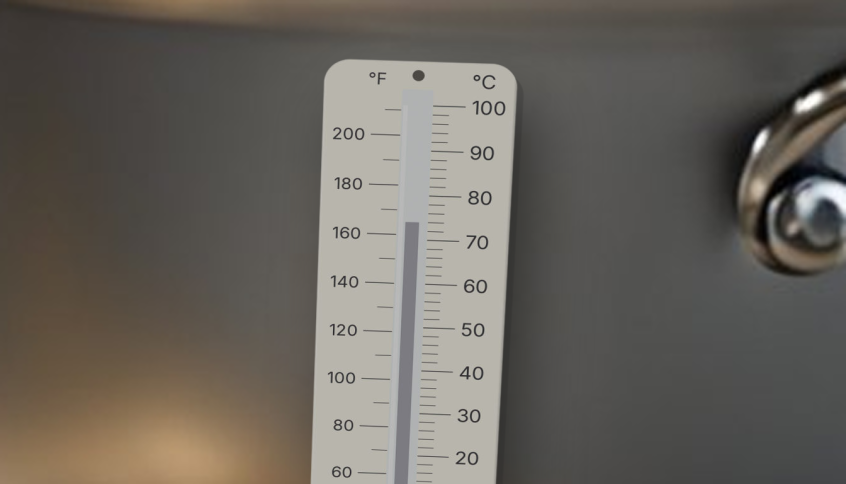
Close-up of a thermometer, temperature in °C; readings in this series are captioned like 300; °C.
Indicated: 74; °C
